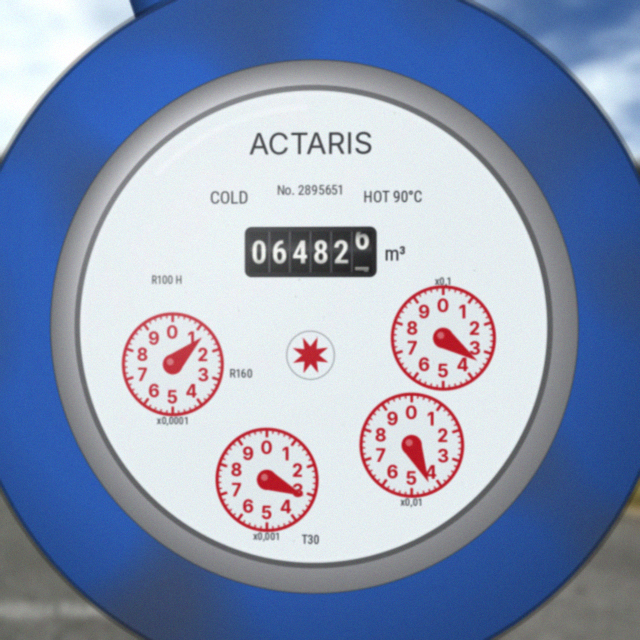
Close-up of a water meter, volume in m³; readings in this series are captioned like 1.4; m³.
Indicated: 64826.3431; m³
